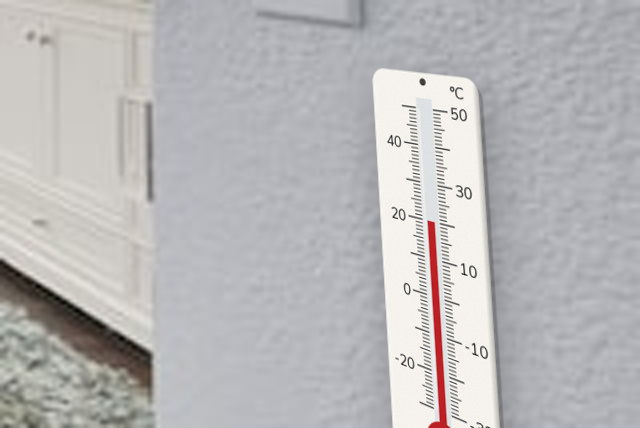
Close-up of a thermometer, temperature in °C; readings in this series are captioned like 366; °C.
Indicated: 20; °C
